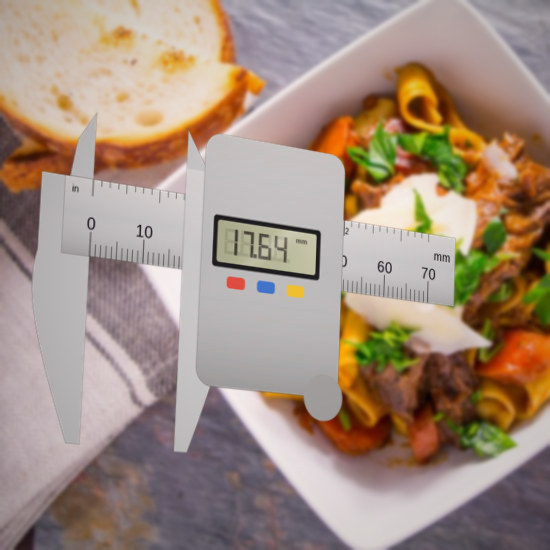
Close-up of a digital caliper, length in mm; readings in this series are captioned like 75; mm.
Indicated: 17.64; mm
